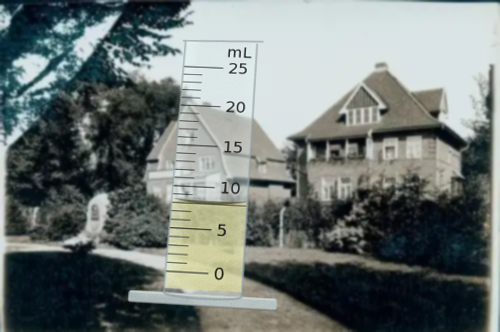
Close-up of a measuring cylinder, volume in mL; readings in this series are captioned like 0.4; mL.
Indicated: 8; mL
